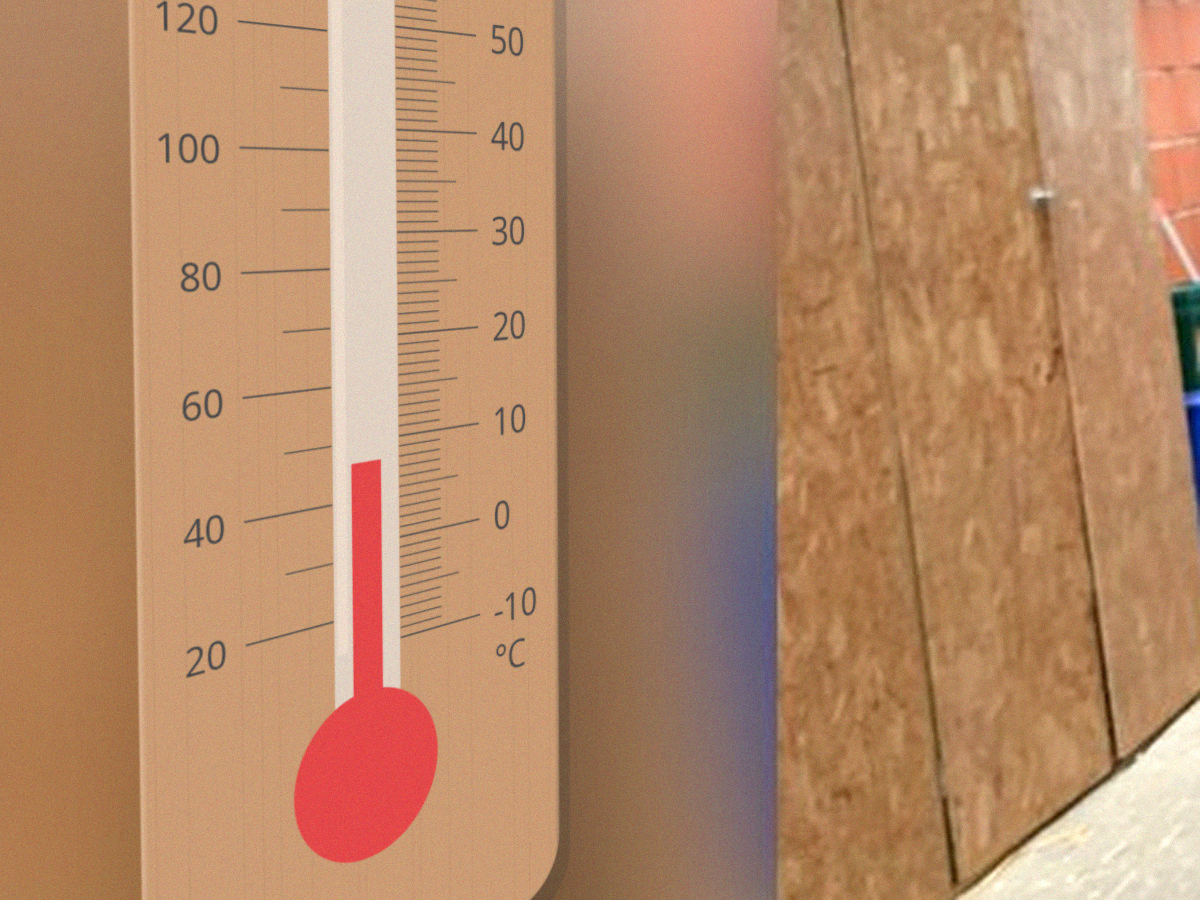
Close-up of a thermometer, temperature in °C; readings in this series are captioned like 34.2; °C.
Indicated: 8; °C
